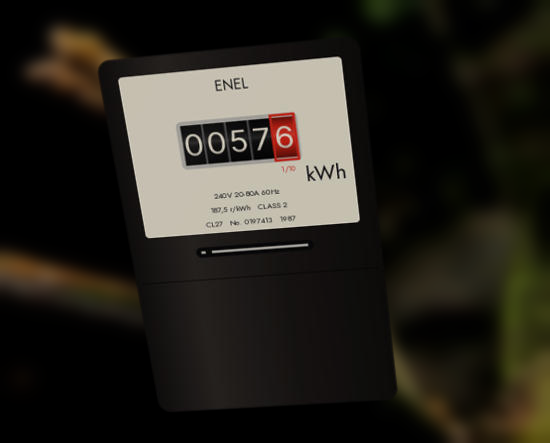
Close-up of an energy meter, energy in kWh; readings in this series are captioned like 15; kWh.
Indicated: 57.6; kWh
